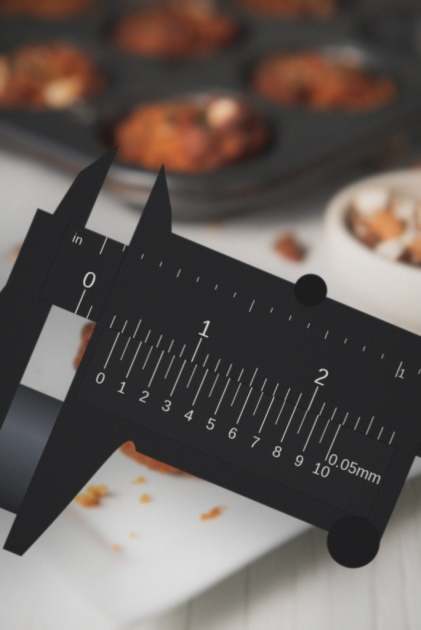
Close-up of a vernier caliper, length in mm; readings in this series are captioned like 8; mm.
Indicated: 3.8; mm
